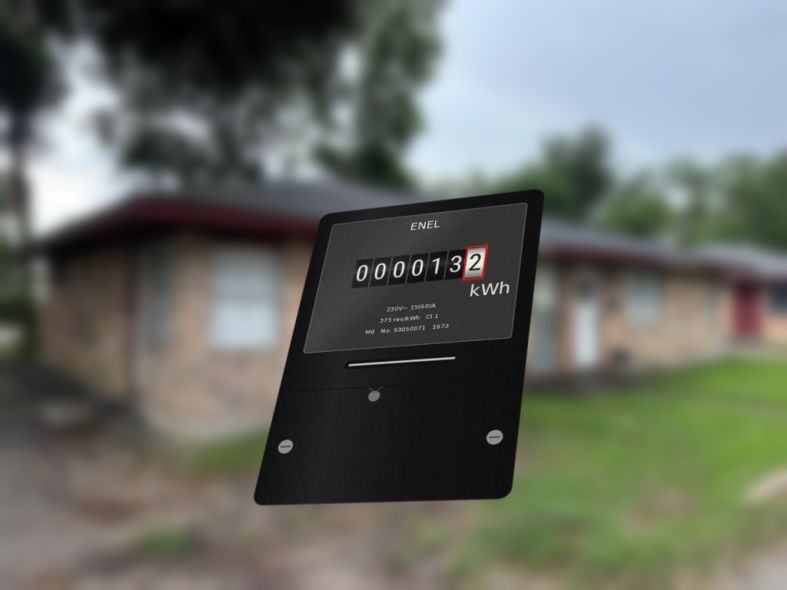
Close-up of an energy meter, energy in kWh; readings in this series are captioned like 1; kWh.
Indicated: 13.2; kWh
